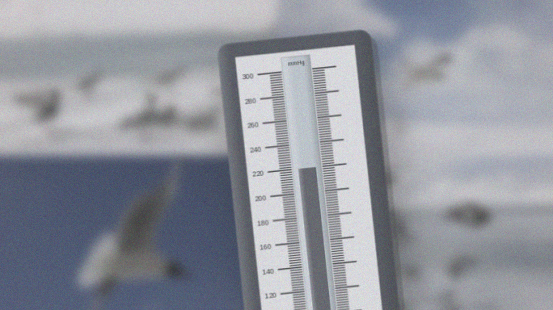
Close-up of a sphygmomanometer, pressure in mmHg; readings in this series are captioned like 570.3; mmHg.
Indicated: 220; mmHg
